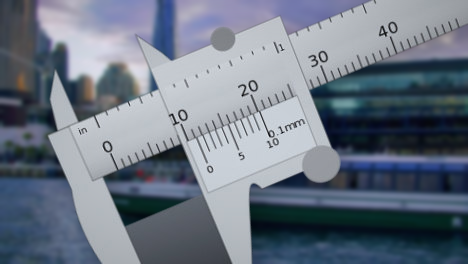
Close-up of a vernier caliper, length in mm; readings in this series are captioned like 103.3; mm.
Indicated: 11.2; mm
